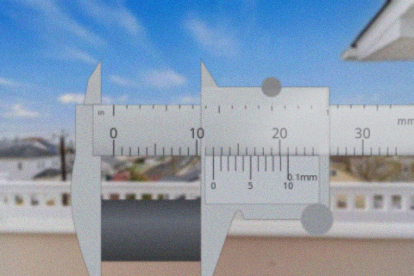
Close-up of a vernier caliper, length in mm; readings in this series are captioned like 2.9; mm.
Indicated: 12.0; mm
